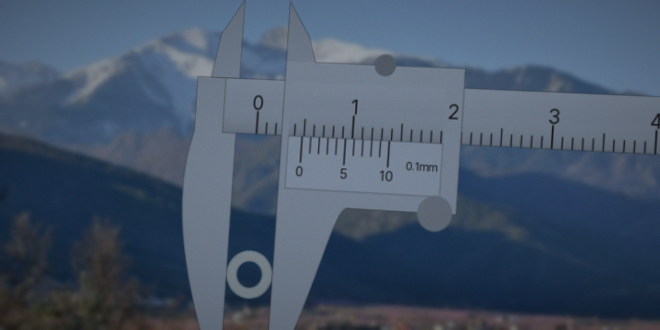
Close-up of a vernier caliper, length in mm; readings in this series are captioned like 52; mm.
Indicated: 4.8; mm
